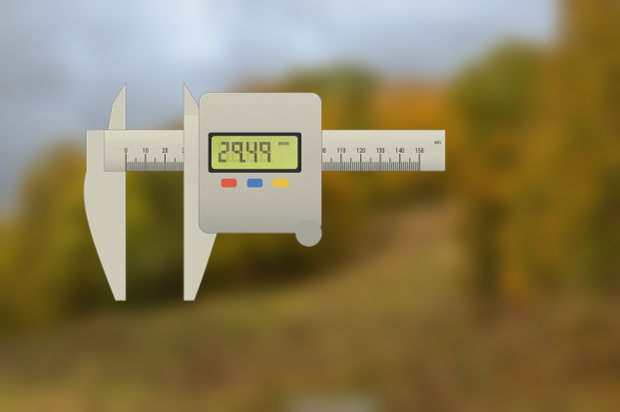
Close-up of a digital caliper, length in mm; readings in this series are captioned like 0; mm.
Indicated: 29.49; mm
